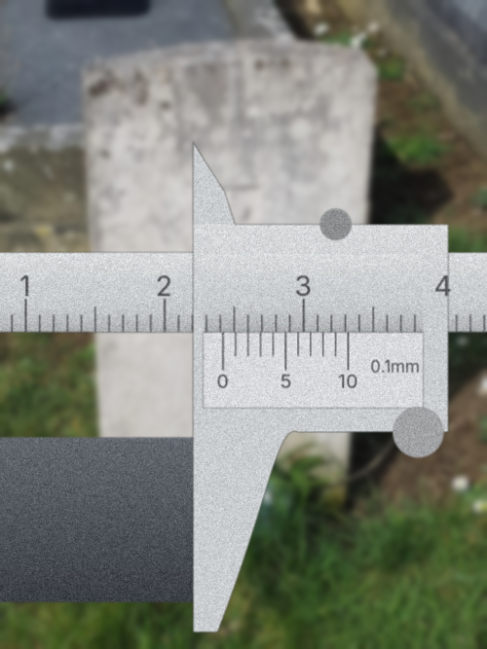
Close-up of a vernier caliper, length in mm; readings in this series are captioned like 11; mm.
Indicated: 24.2; mm
